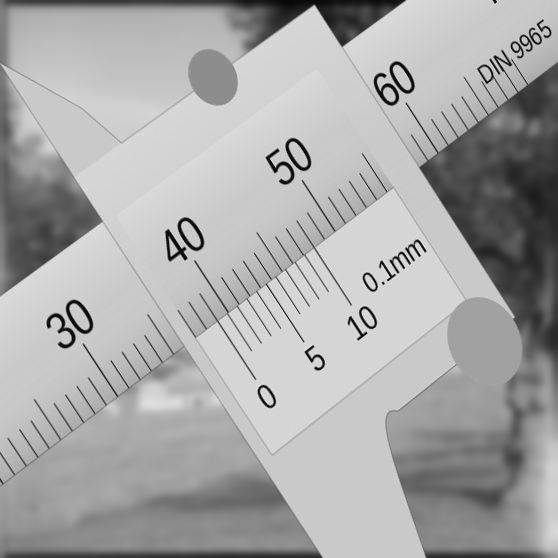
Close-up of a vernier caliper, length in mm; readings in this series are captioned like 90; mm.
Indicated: 39.0; mm
